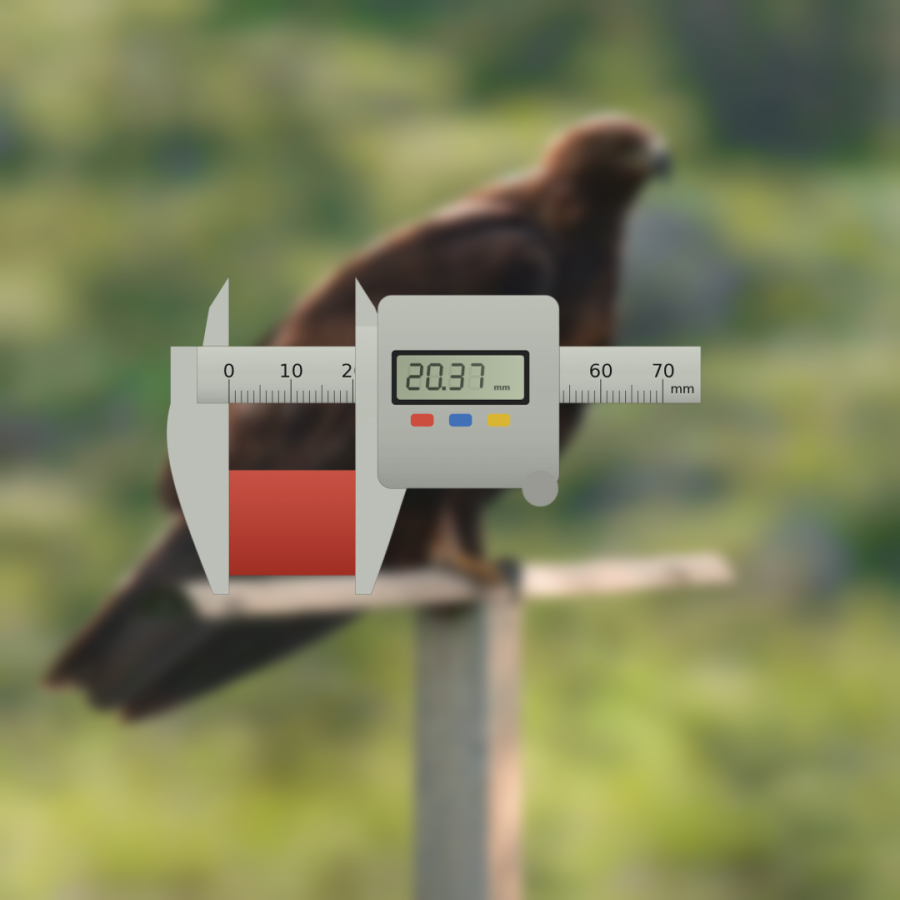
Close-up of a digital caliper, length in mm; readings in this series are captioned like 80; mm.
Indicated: 20.37; mm
